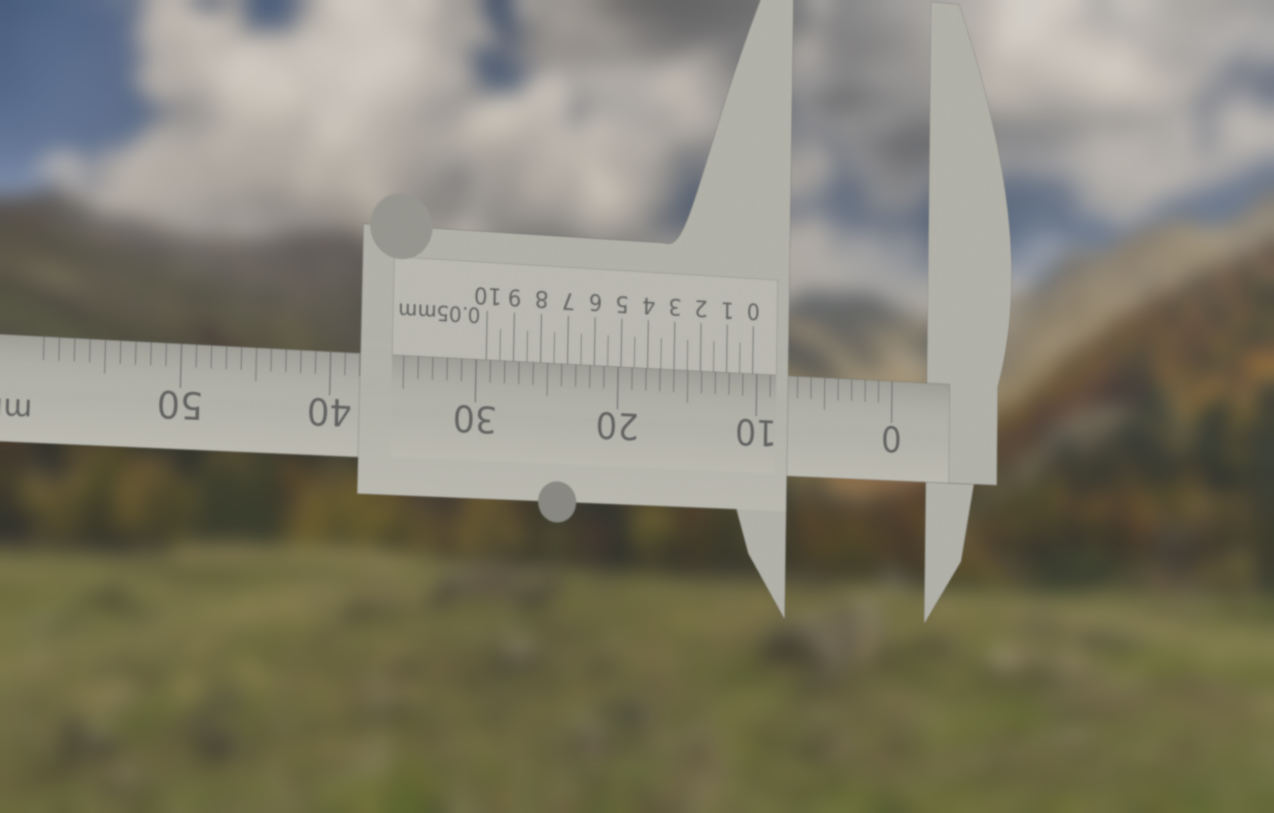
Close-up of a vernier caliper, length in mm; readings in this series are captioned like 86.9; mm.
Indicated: 10.3; mm
